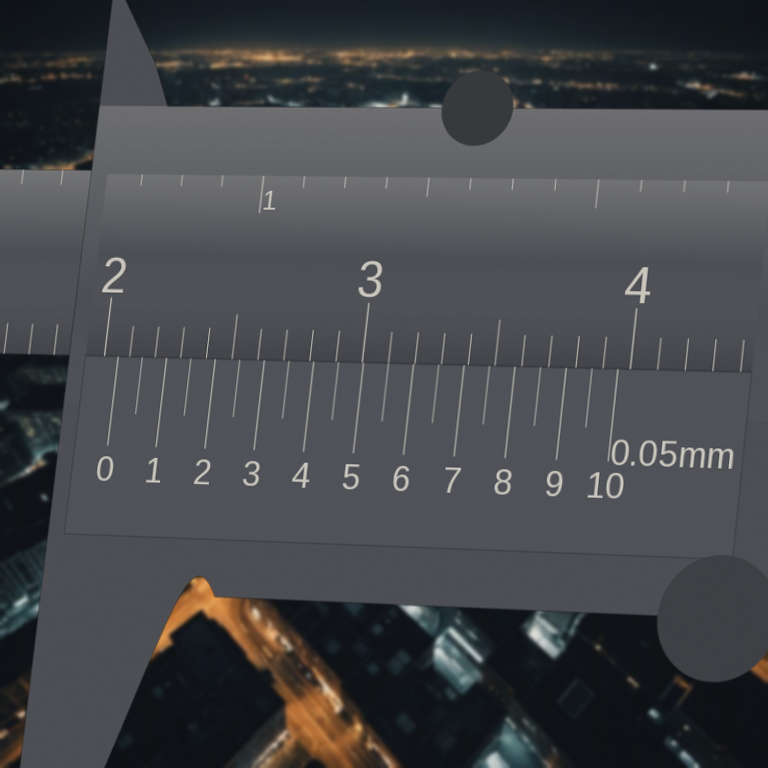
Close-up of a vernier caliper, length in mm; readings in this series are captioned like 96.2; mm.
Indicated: 20.55; mm
